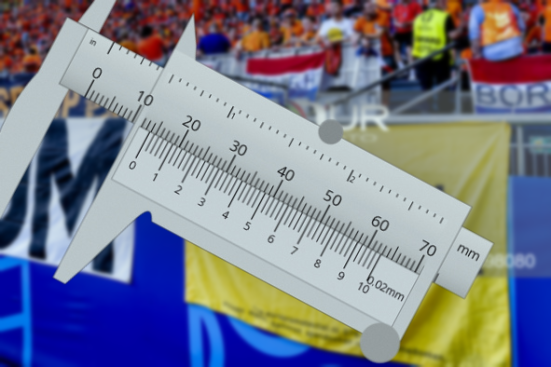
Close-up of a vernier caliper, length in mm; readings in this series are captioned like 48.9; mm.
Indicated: 13.8; mm
